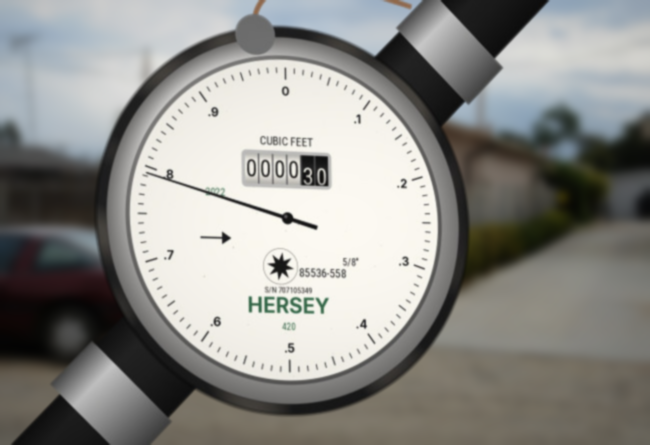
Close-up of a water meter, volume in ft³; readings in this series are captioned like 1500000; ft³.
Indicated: 29.79; ft³
